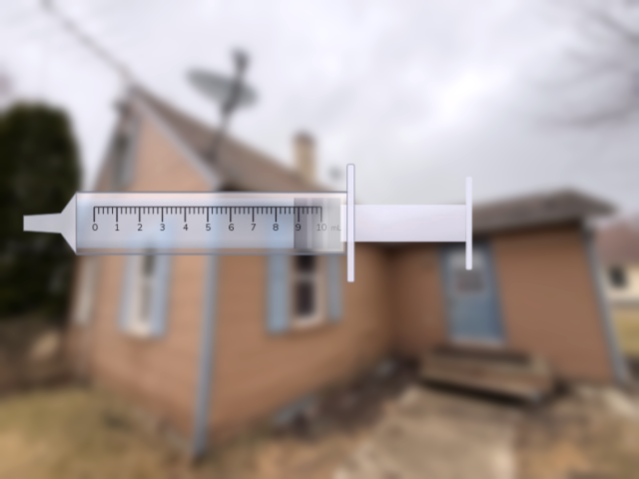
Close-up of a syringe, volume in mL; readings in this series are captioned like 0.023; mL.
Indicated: 8.8; mL
